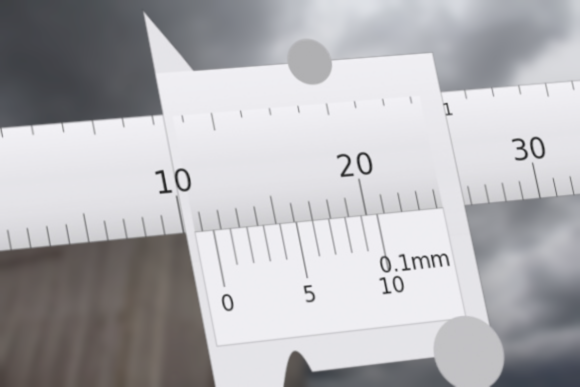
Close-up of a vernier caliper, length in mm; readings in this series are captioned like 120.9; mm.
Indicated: 11.6; mm
